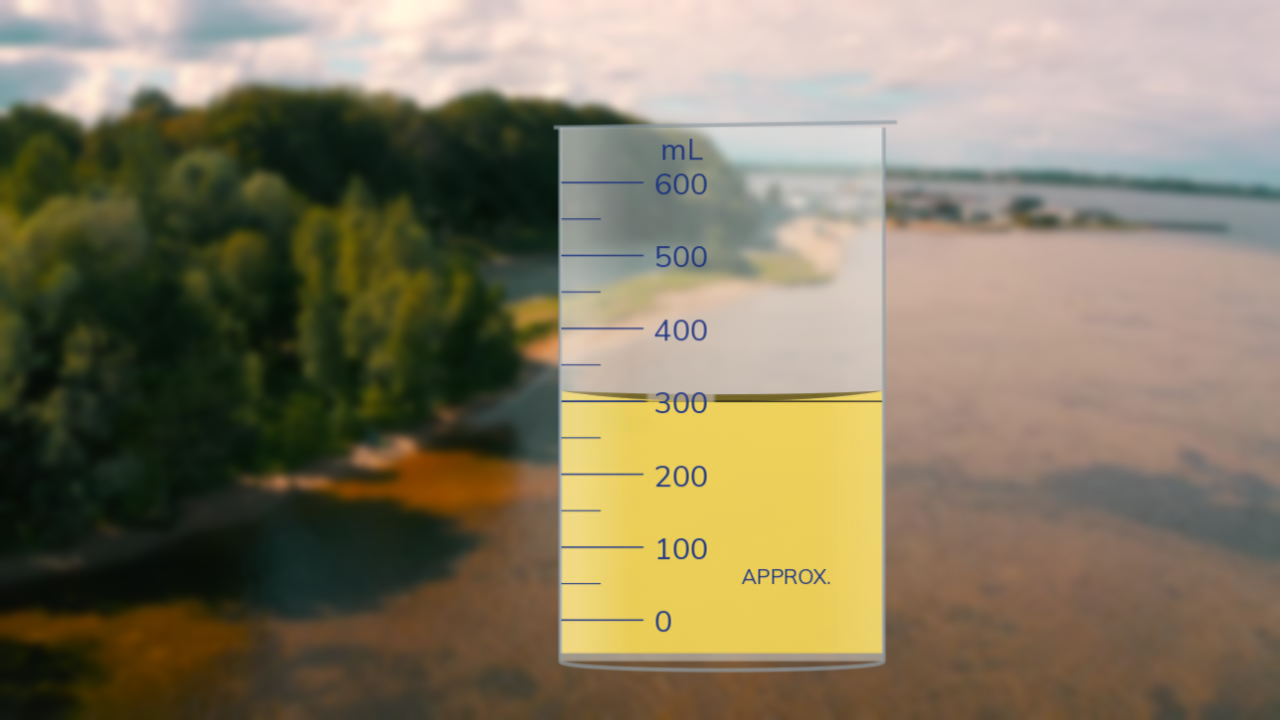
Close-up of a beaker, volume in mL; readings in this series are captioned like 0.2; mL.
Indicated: 300; mL
